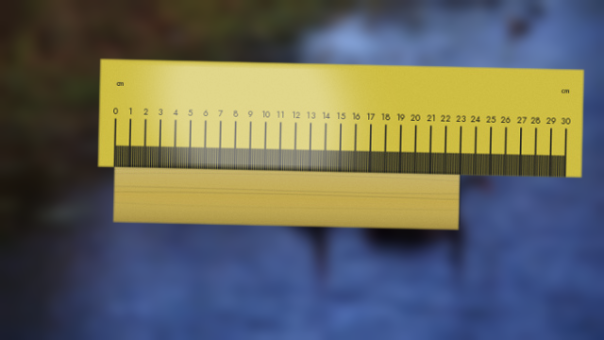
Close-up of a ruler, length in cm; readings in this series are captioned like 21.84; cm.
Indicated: 23; cm
